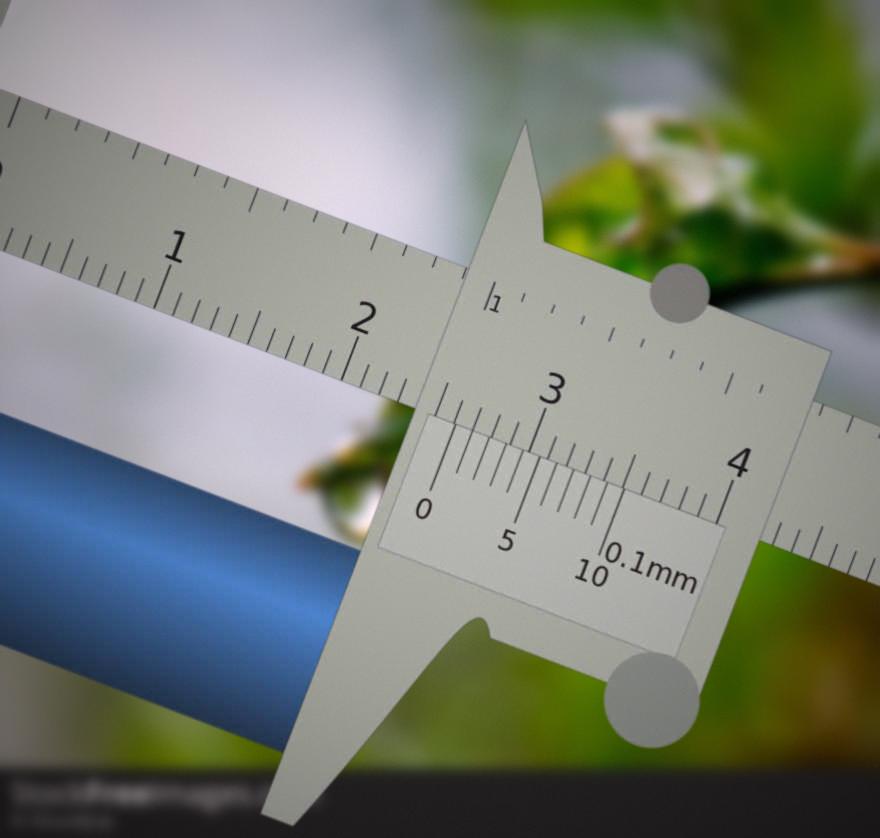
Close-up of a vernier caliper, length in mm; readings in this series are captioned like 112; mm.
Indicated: 26.1; mm
